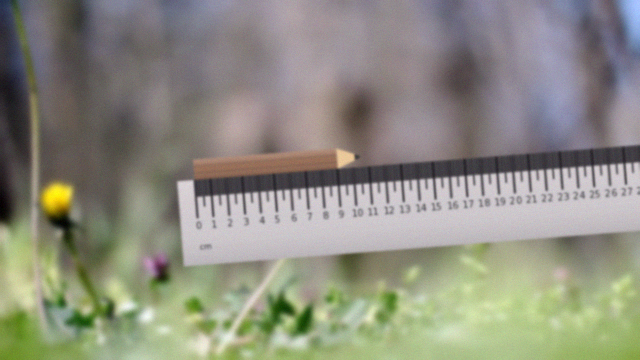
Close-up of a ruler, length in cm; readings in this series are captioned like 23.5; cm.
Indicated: 10.5; cm
